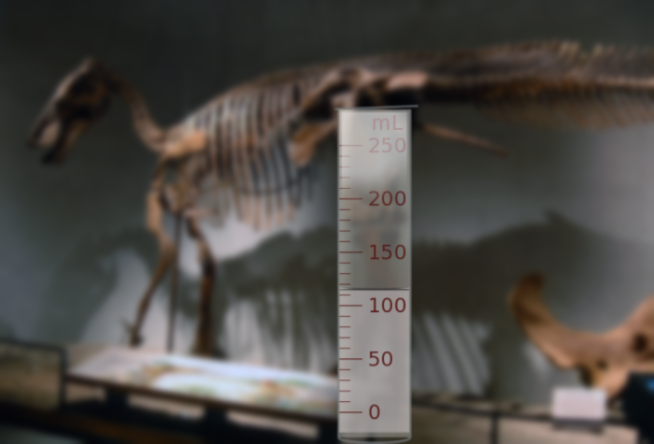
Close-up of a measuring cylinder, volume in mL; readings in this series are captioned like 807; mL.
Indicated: 115; mL
